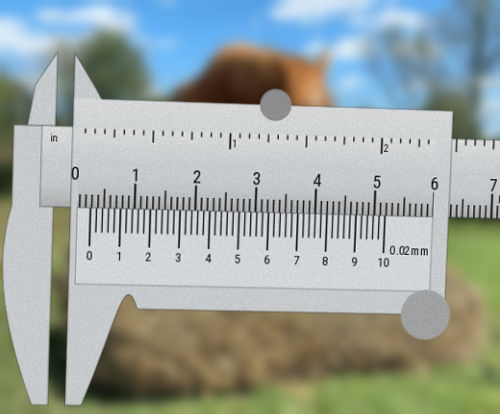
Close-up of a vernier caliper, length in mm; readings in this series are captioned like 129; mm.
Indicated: 2.8; mm
